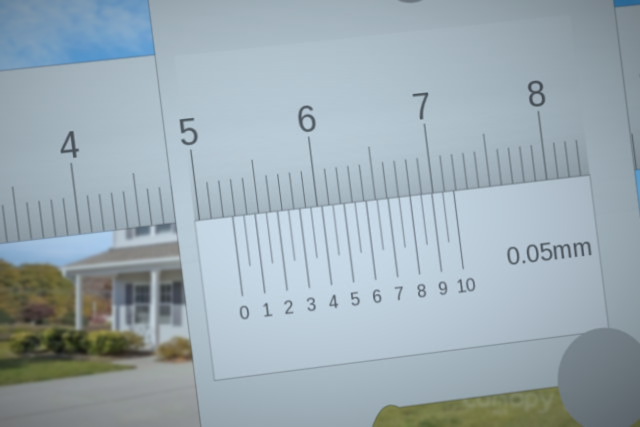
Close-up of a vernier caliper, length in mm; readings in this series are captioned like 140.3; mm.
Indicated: 52.8; mm
